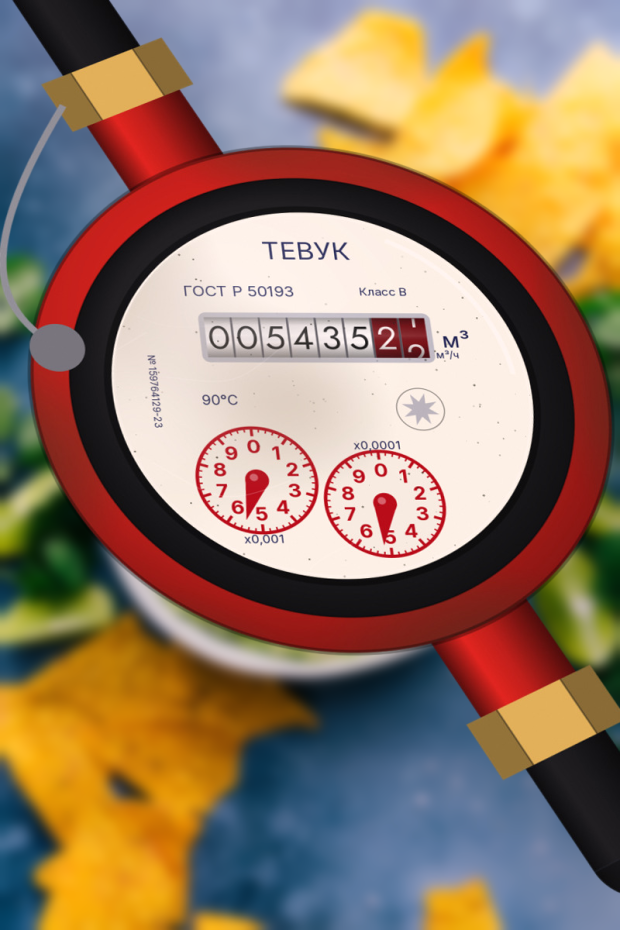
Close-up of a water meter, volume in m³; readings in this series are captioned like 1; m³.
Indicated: 5435.2155; m³
